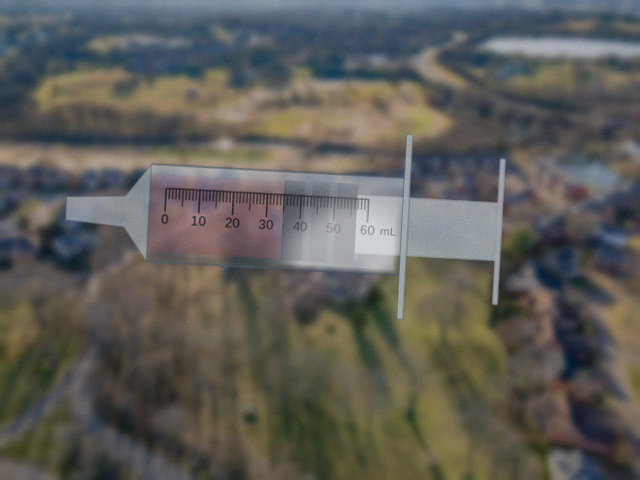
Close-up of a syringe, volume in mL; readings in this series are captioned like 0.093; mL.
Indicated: 35; mL
